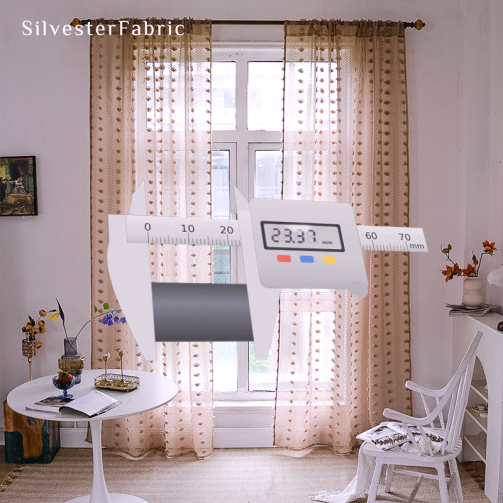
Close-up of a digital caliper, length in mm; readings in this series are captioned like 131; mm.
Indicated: 23.37; mm
